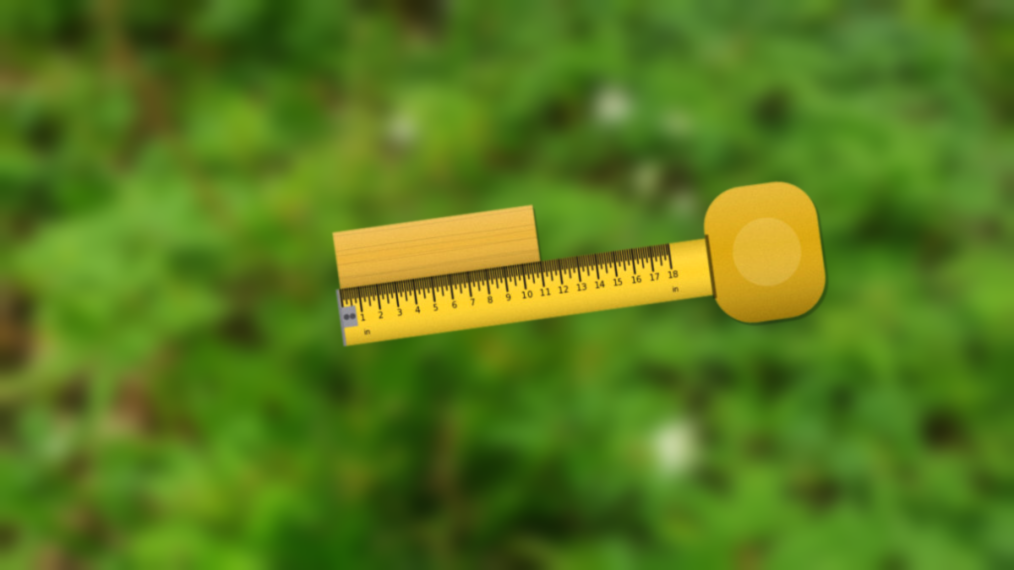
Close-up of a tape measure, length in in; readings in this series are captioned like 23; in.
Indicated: 11; in
